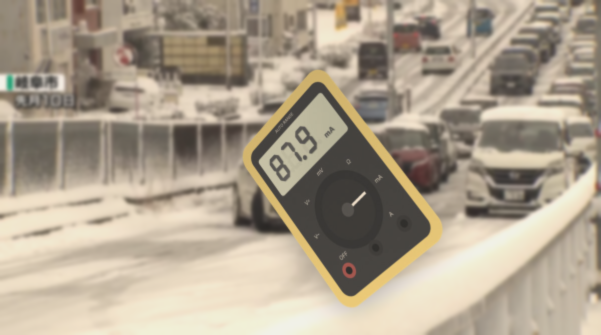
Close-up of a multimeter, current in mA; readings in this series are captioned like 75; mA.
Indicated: 87.9; mA
